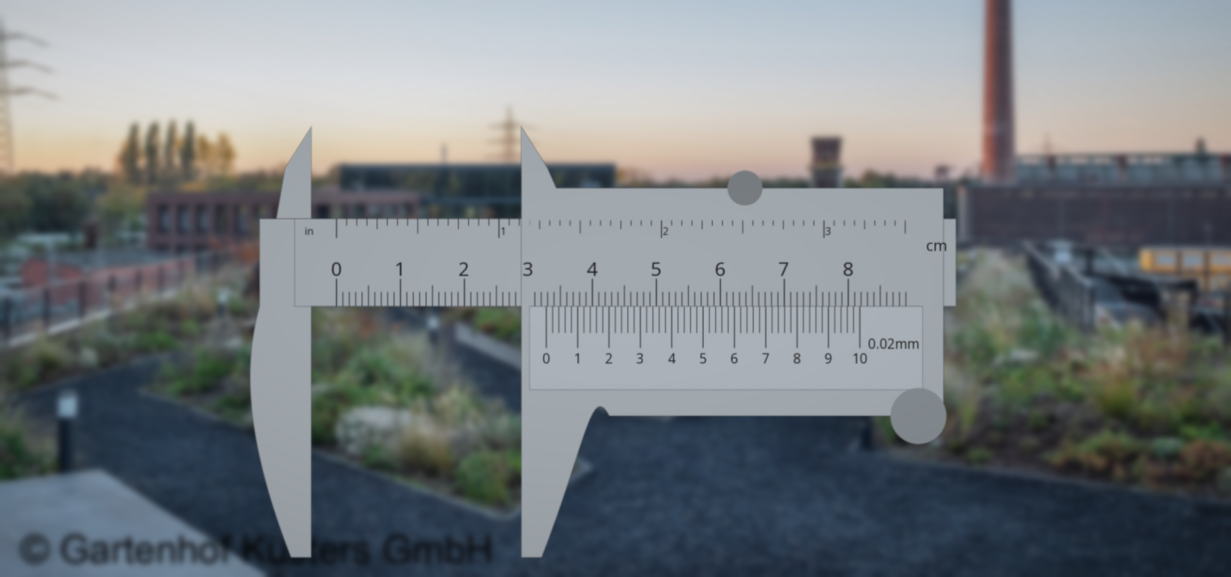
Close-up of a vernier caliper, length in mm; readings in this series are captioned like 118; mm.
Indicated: 32.8; mm
